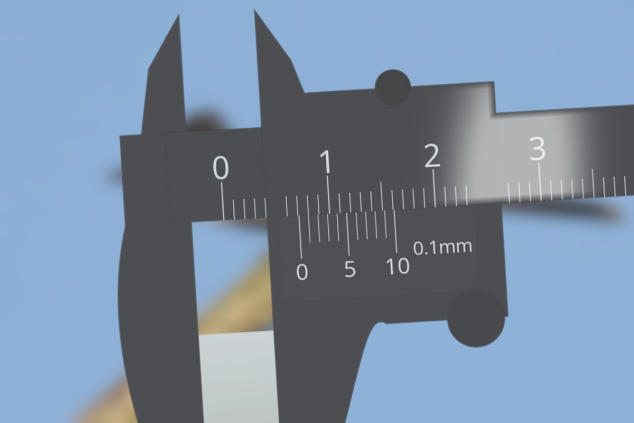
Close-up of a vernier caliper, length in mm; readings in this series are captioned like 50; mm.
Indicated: 7.1; mm
